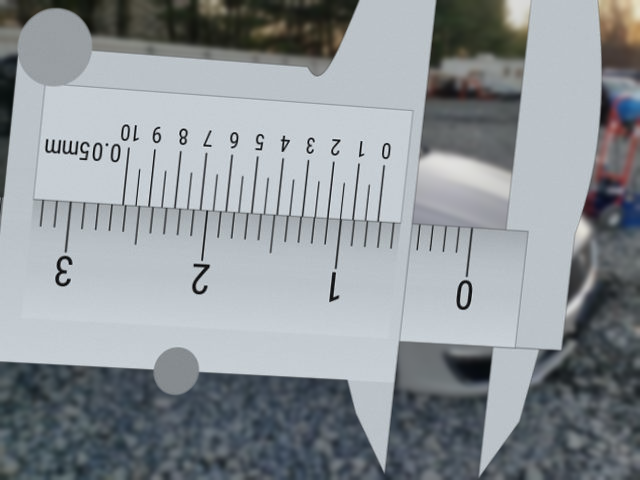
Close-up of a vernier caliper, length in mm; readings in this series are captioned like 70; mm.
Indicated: 7.2; mm
